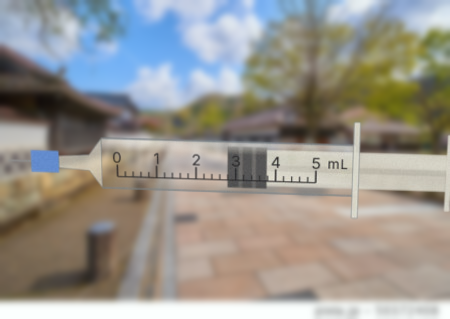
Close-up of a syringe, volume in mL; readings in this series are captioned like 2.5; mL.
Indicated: 2.8; mL
